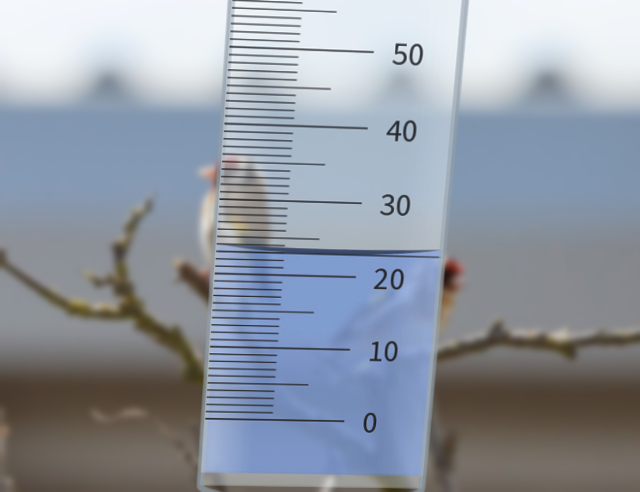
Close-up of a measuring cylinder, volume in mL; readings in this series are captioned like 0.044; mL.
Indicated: 23; mL
